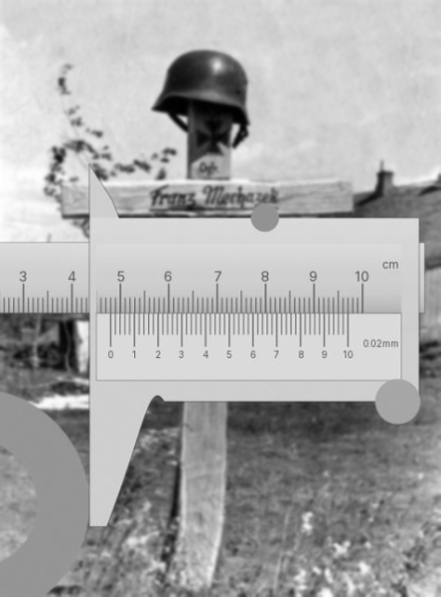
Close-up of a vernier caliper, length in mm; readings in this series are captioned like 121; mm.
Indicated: 48.0; mm
